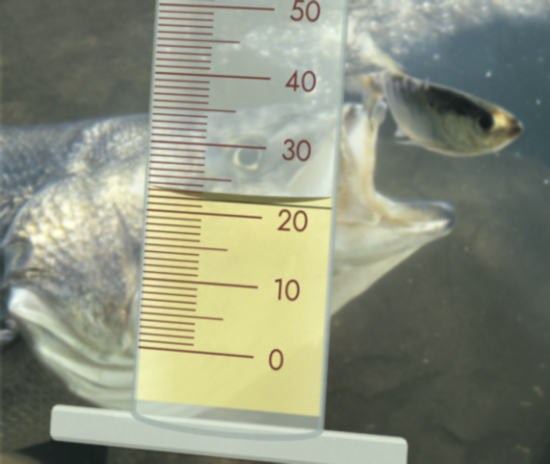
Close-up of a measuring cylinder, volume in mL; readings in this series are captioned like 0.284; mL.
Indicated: 22; mL
